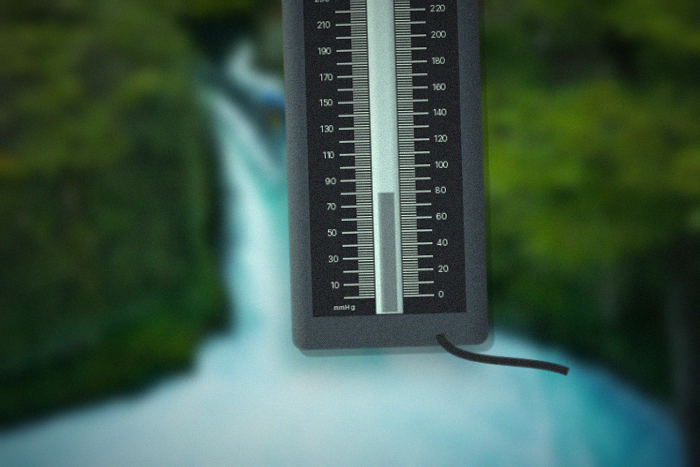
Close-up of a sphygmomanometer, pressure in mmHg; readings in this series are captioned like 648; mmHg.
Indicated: 80; mmHg
